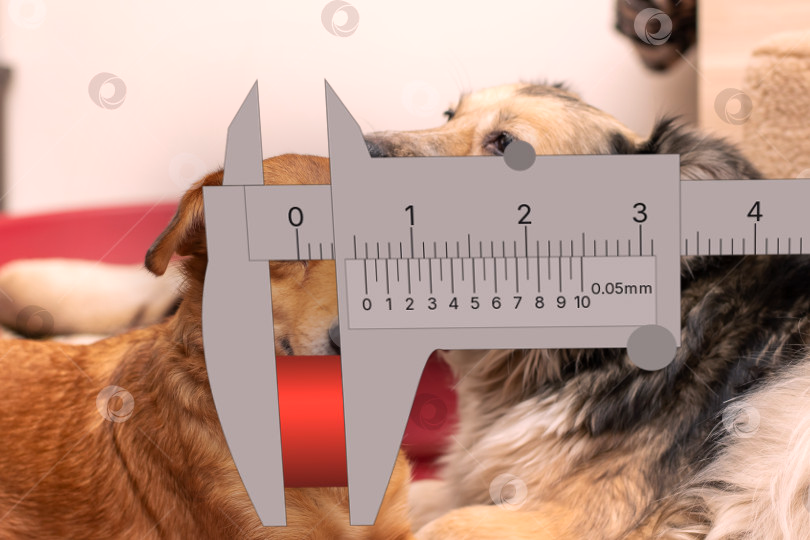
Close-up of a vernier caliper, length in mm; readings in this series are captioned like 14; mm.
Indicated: 5.8; mm
